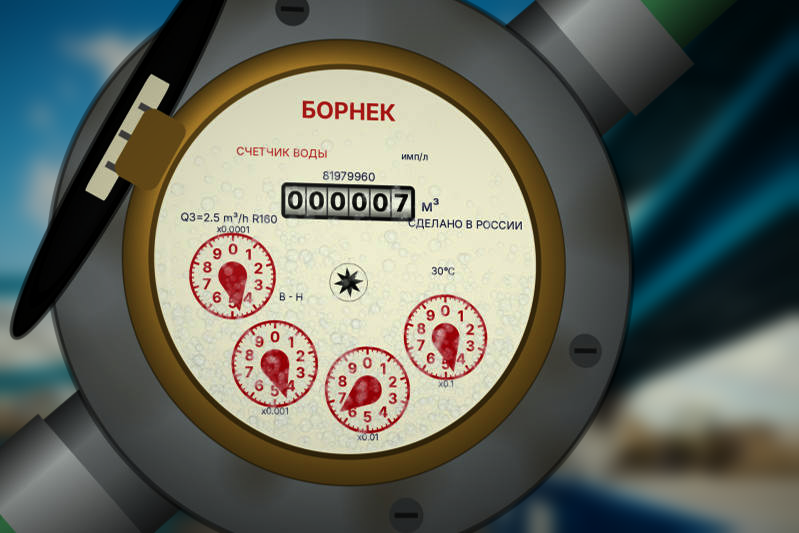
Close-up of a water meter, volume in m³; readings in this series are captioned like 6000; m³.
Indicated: 7.4644; m³
